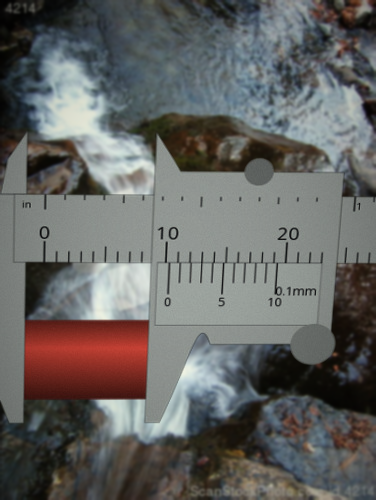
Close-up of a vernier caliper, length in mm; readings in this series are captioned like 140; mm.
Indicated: 10.3; mm
